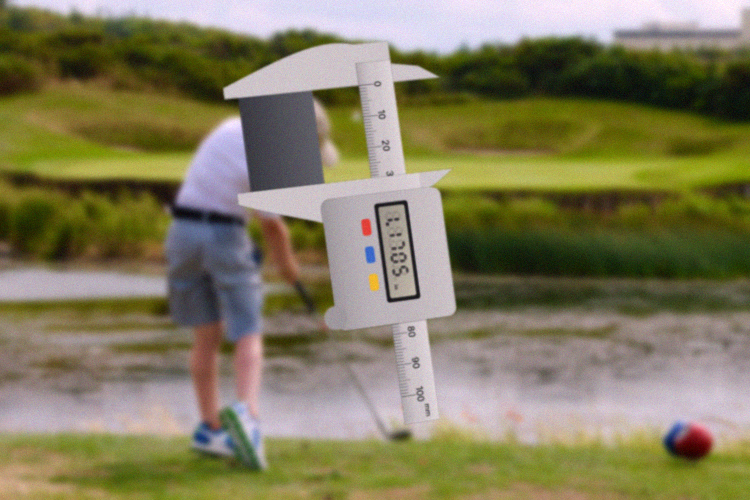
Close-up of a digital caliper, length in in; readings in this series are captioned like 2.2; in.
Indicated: 1.1705; in
